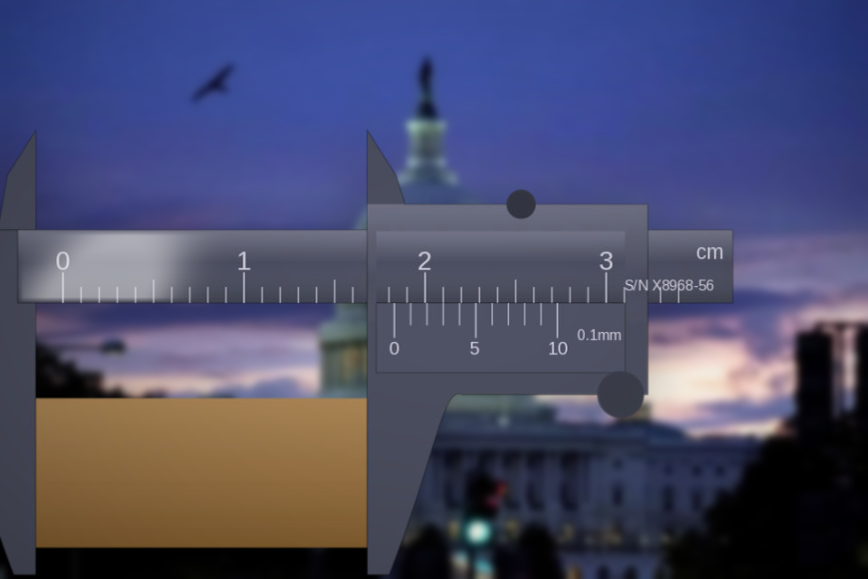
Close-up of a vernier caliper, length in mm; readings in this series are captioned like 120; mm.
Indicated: 18.3; mm
